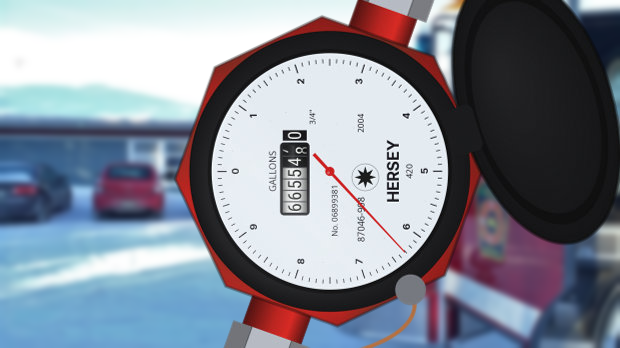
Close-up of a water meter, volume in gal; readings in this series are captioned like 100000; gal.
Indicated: 6655476.3; gal
